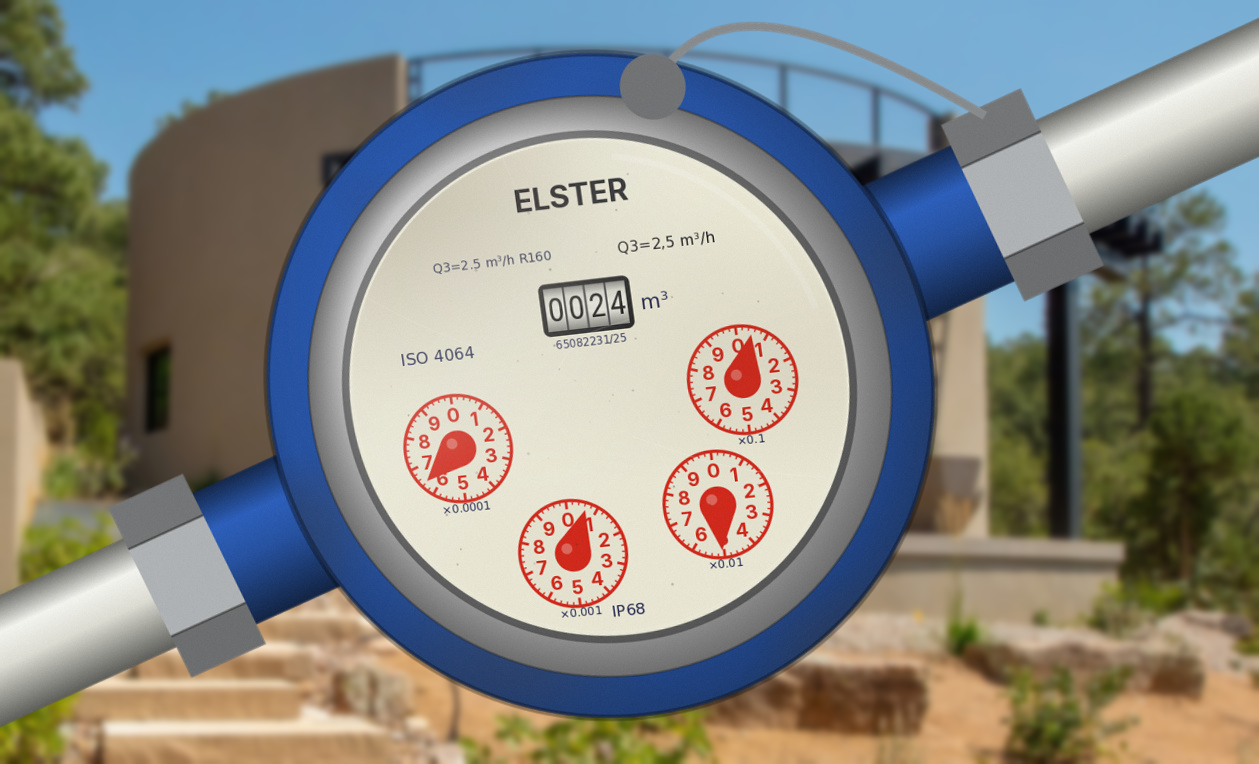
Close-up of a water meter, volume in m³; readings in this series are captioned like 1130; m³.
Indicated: 24.0506; m³
